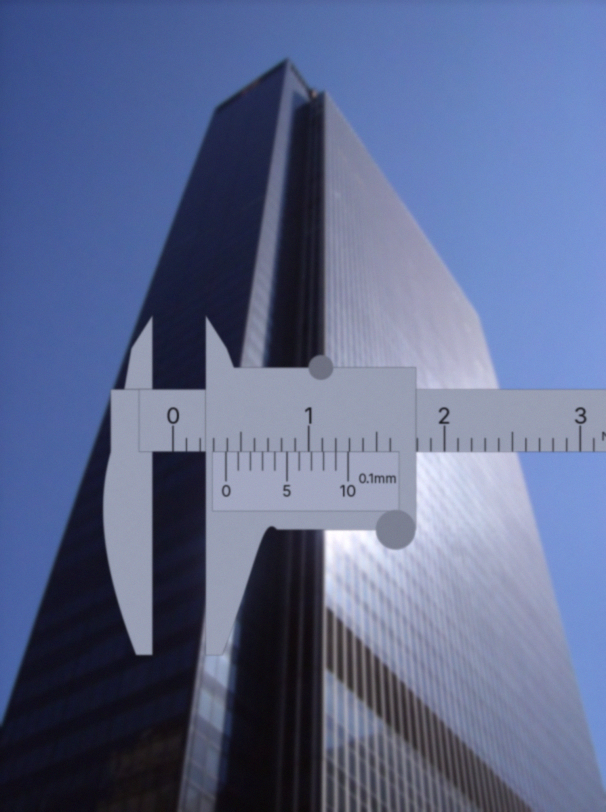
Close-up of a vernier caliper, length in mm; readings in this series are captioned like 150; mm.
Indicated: 3.9; mm
